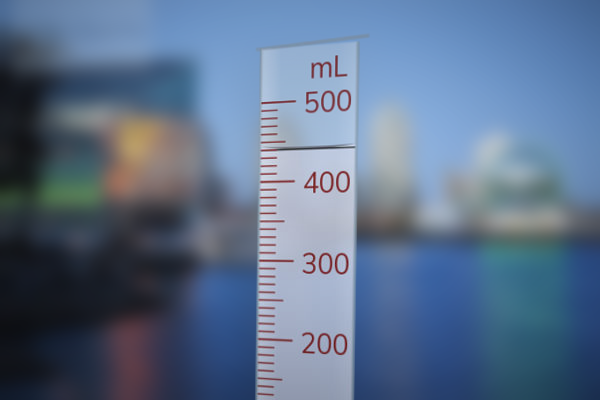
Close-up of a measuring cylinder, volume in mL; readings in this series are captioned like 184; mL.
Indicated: 440; mL
